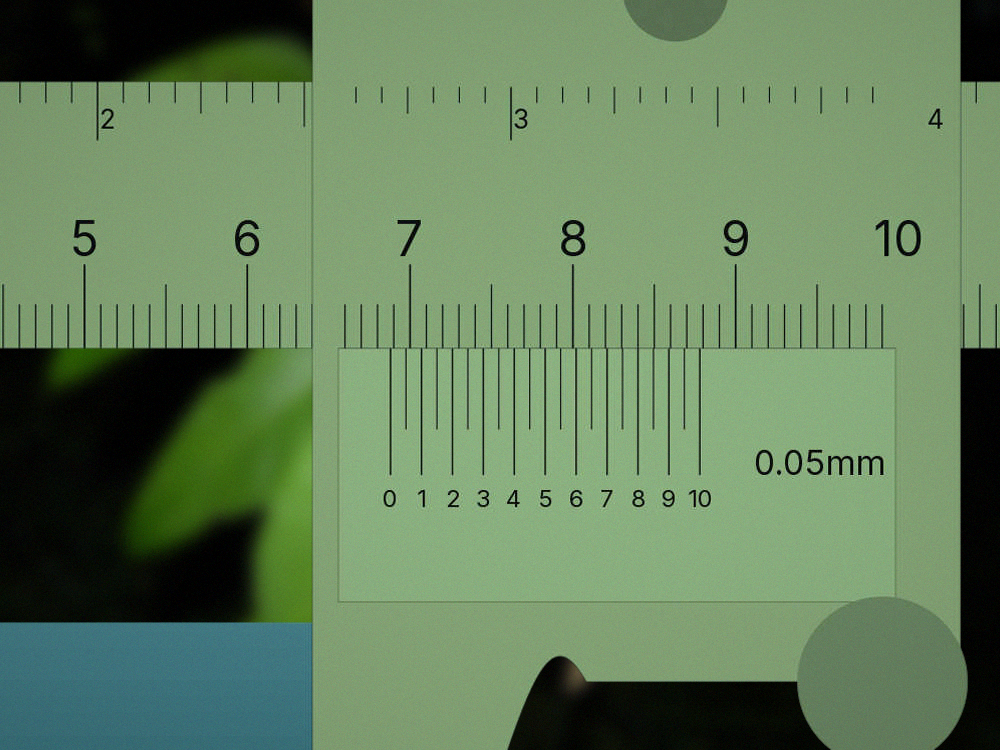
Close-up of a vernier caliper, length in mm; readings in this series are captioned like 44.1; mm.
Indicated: 68.8; mm
